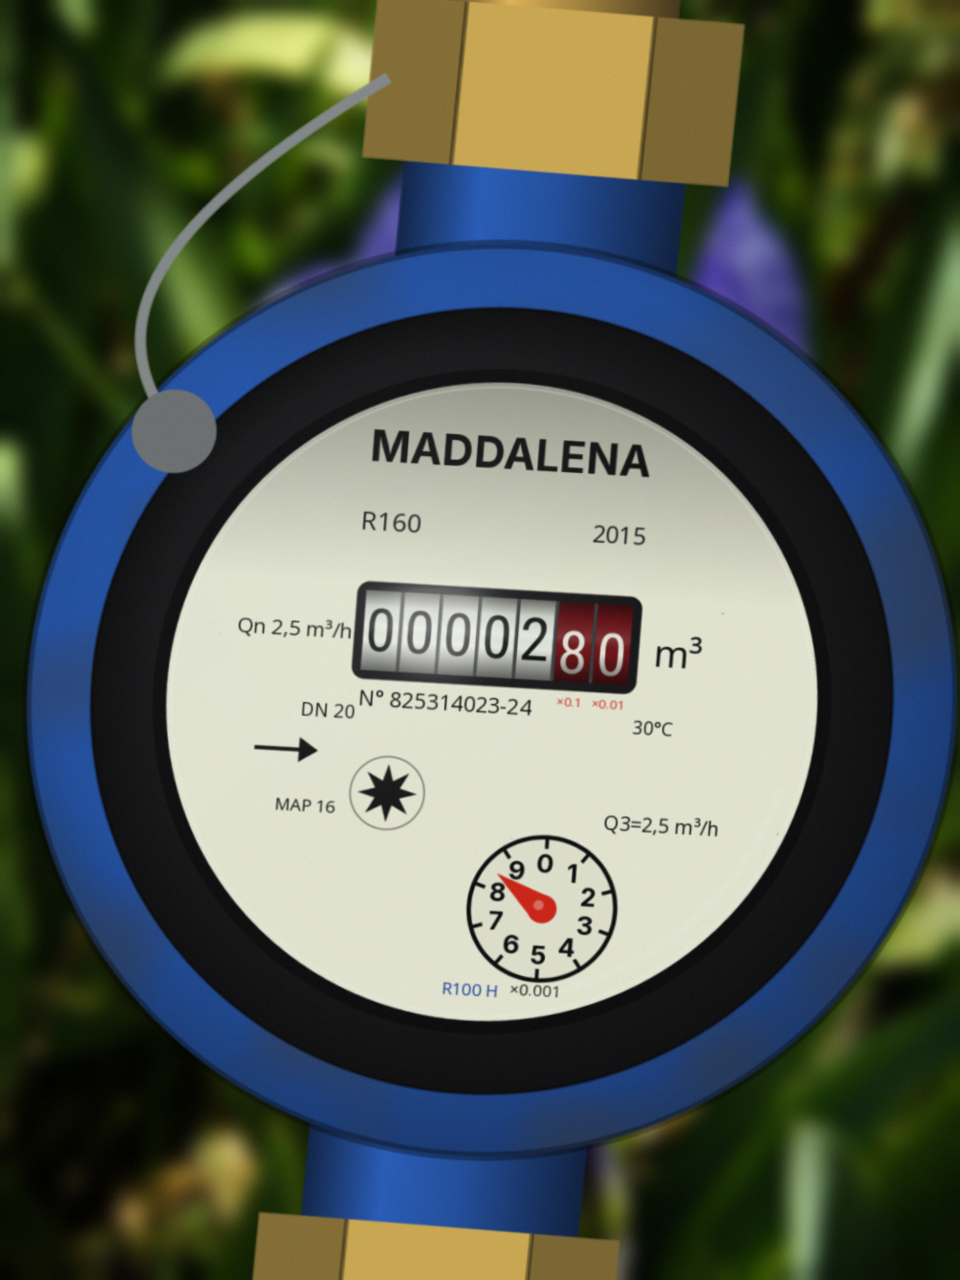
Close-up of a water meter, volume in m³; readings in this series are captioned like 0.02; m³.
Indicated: 2.798; m³
